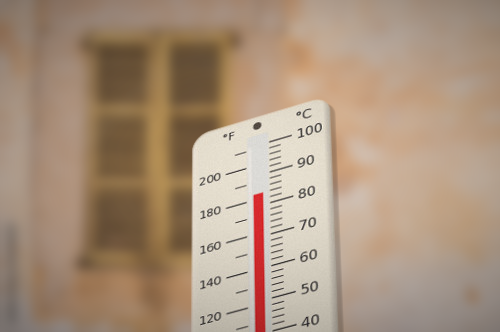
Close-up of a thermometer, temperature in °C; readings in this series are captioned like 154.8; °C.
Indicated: 84; °C
